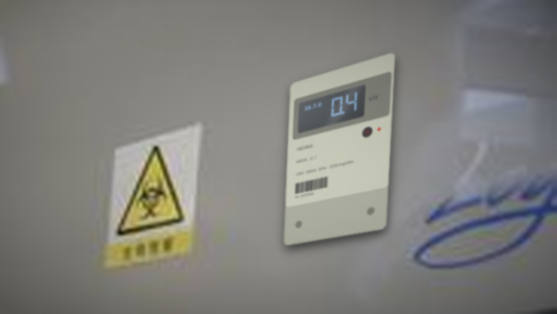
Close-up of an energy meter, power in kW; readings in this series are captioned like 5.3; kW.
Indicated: 0.4; kW
